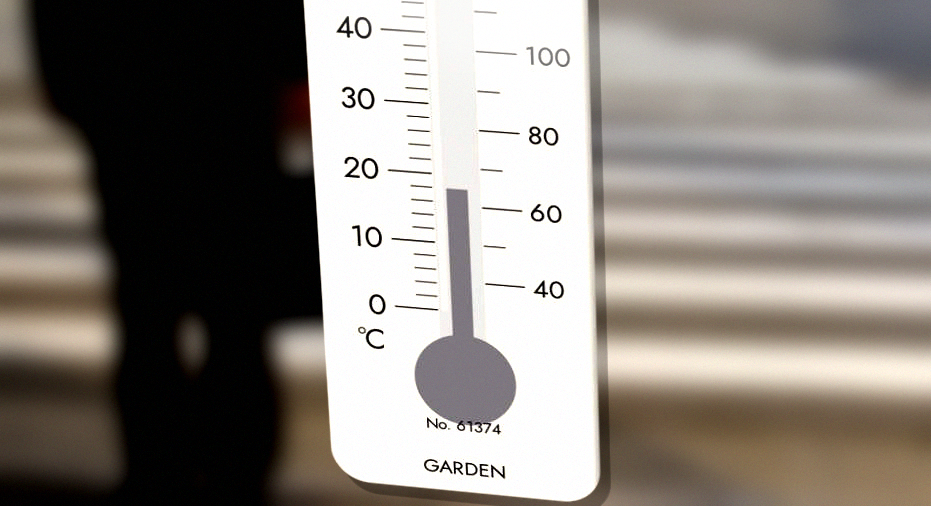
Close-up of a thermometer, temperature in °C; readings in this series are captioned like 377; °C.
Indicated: 18; °C
